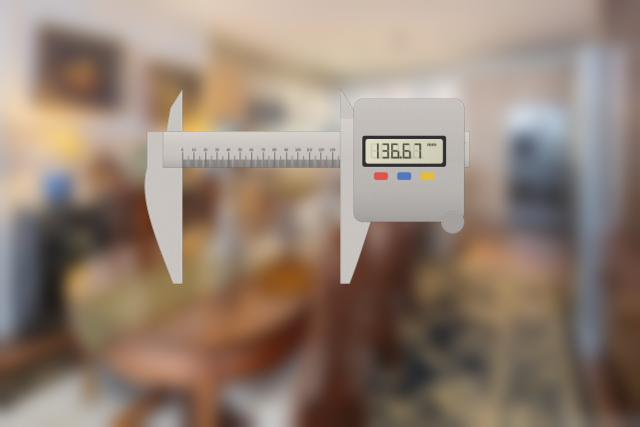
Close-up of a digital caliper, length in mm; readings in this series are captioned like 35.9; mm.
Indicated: 136.67; mm
